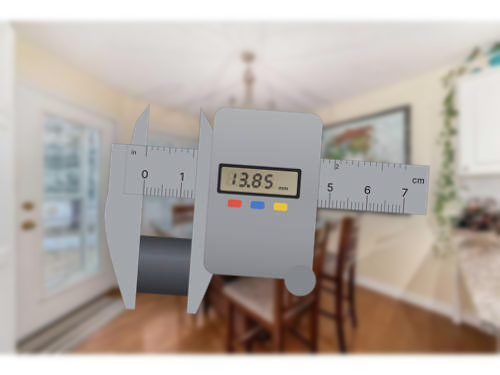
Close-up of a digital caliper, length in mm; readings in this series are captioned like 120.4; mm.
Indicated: 13.85; mm
